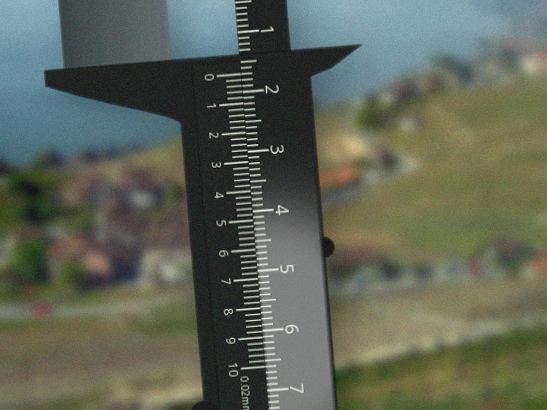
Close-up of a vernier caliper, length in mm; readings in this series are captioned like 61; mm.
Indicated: 17.0; mm
